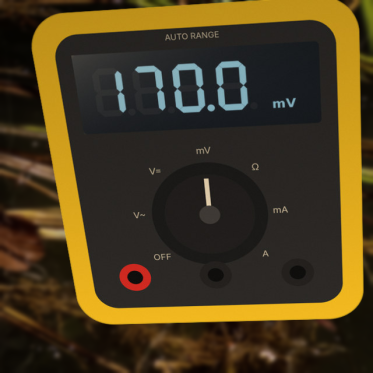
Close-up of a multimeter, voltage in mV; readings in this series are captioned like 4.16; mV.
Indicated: 170.0; mV
